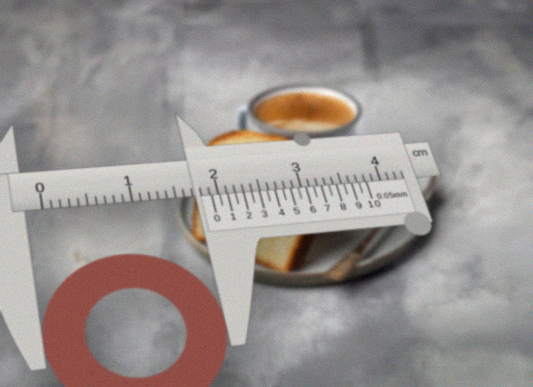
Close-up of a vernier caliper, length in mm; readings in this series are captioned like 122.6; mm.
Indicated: 19.2; mm
